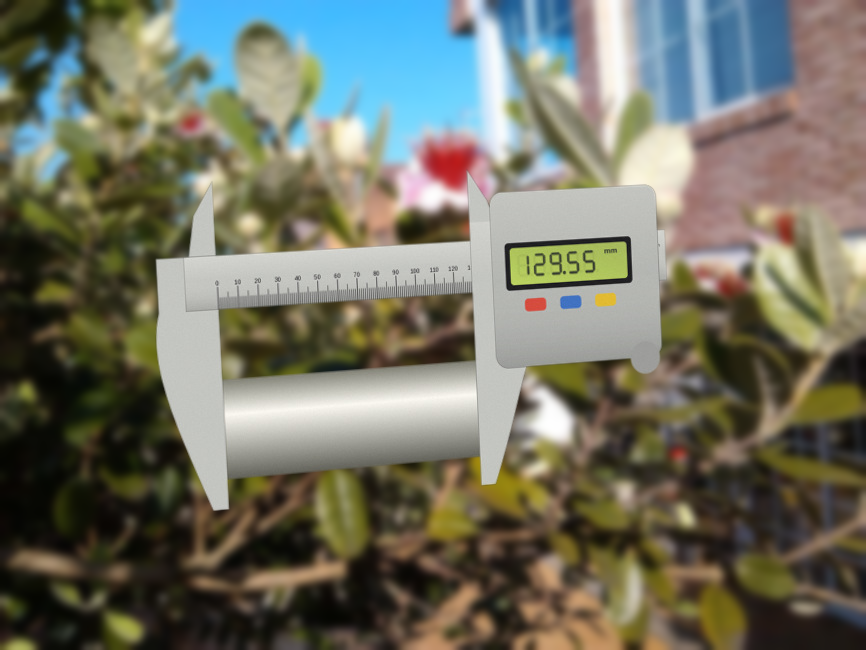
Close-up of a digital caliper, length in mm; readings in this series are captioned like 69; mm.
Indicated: 129.55; mm
